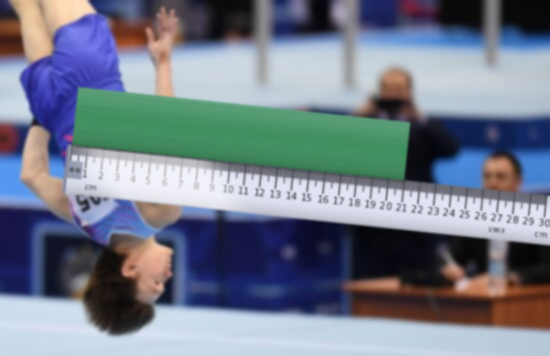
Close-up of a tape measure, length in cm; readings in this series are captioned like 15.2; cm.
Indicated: 21; cm
